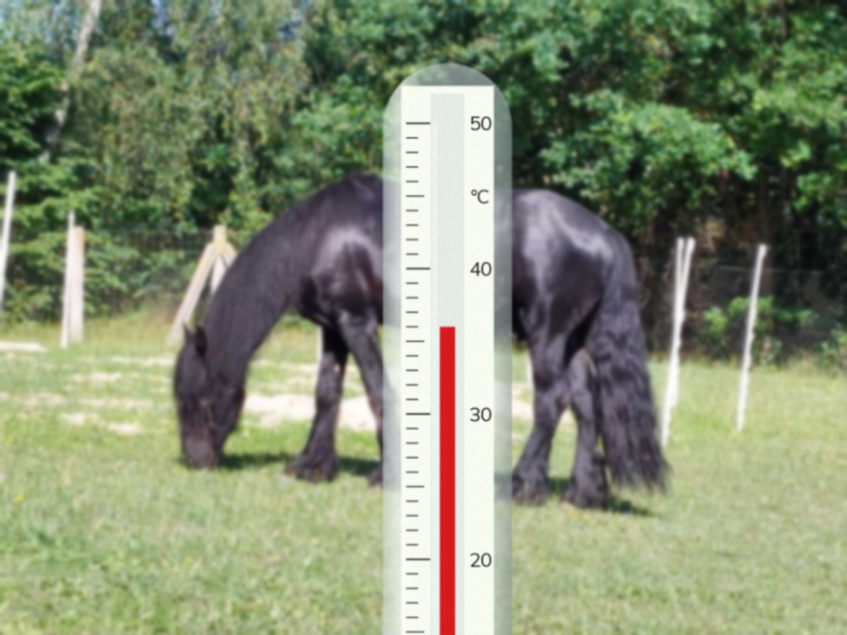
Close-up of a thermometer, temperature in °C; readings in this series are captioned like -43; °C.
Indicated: 36; °C
